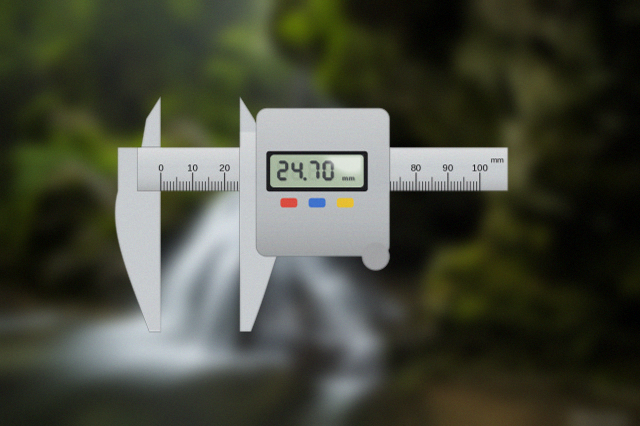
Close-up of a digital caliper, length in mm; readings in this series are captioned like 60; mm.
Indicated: 24.70; mm
